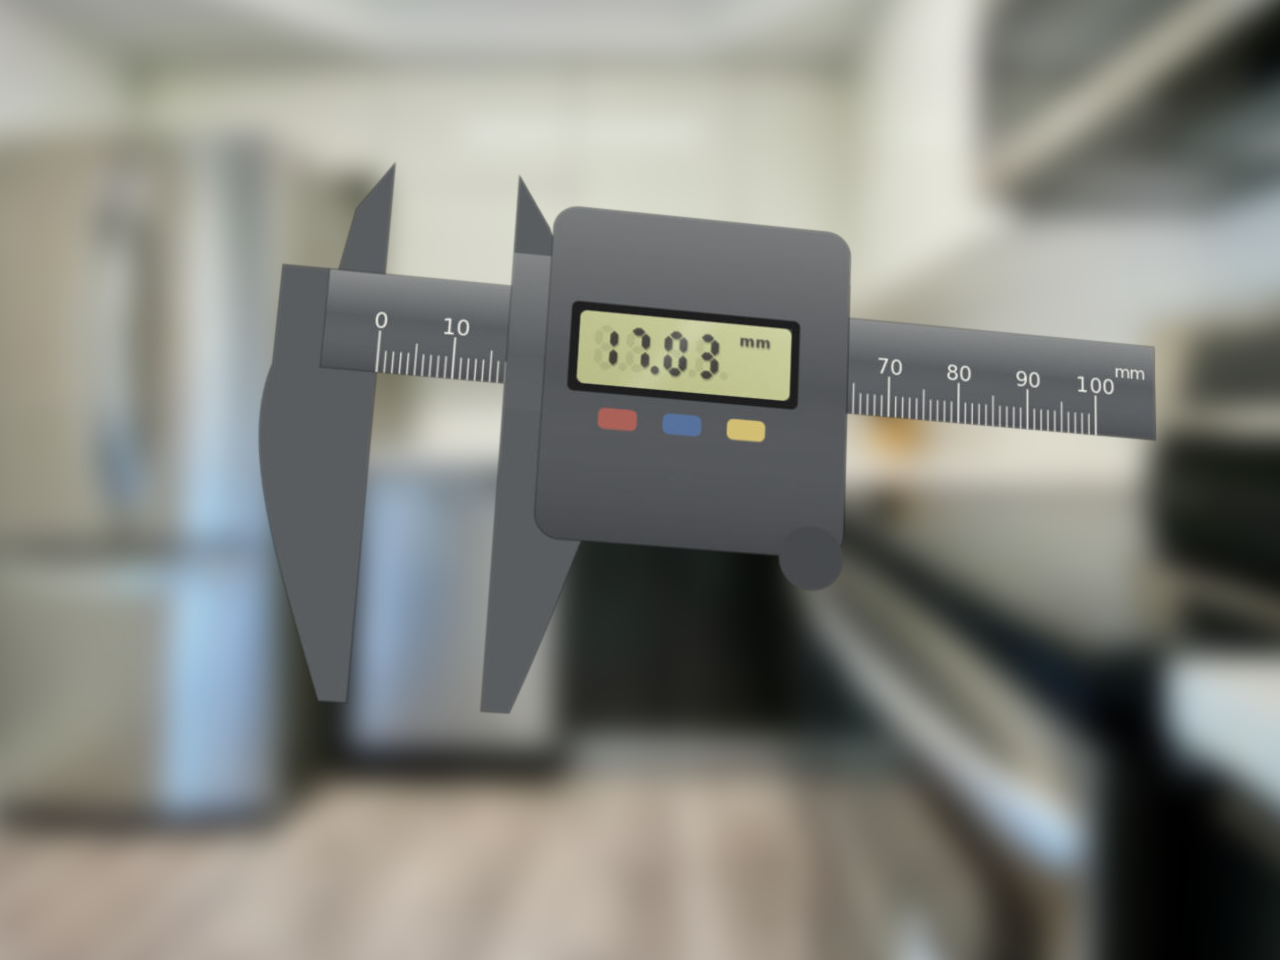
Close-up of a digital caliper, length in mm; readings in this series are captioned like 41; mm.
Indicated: 17.03; mm
